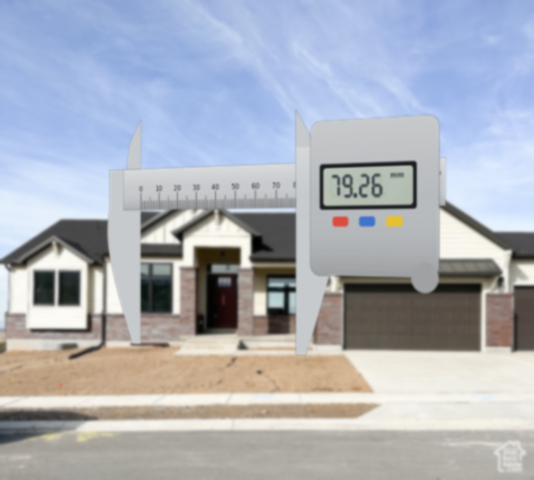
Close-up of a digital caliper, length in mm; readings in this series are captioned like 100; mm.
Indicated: 79.26; mm
